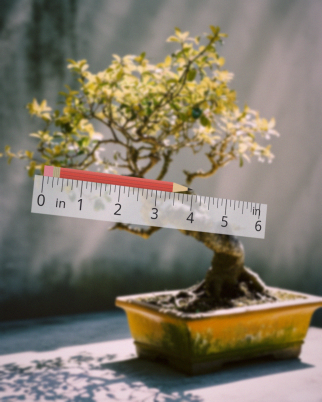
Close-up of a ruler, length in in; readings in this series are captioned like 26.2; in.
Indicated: 4; in
